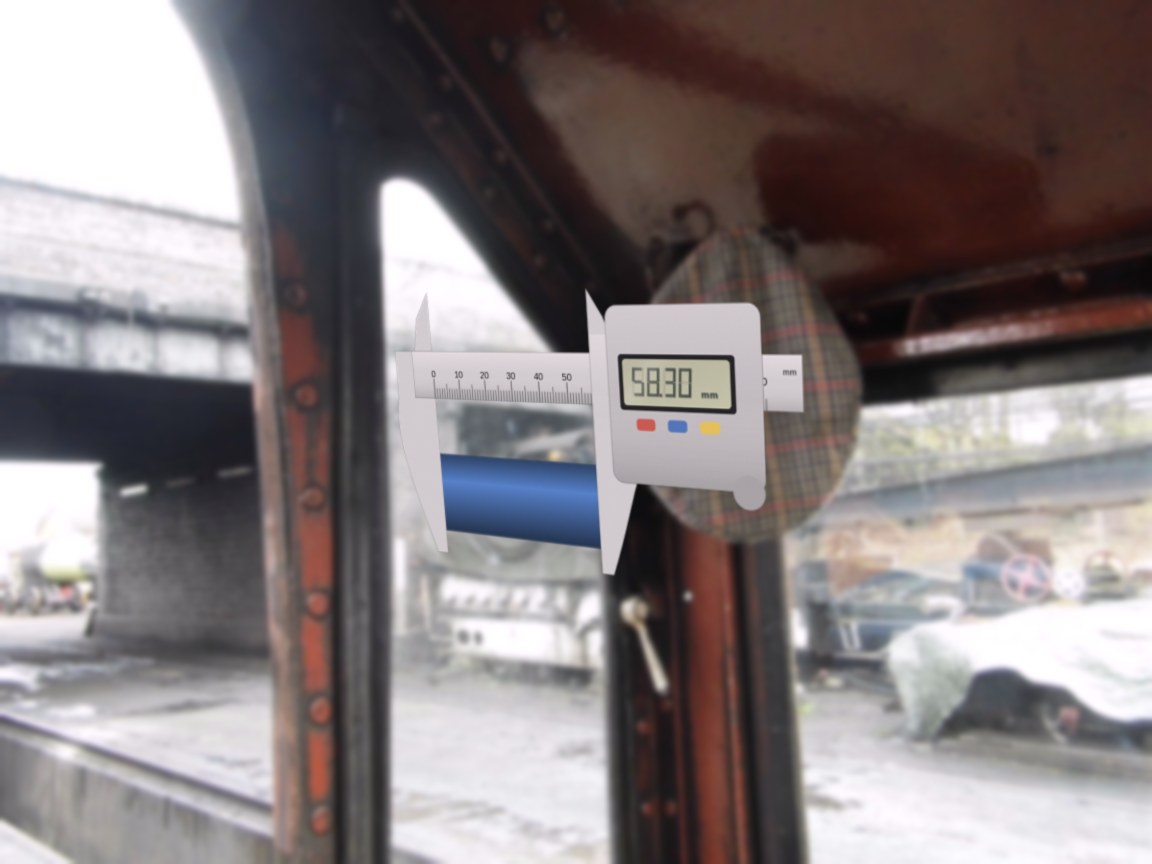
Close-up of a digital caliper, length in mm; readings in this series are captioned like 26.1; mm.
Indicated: 58.30; mm
